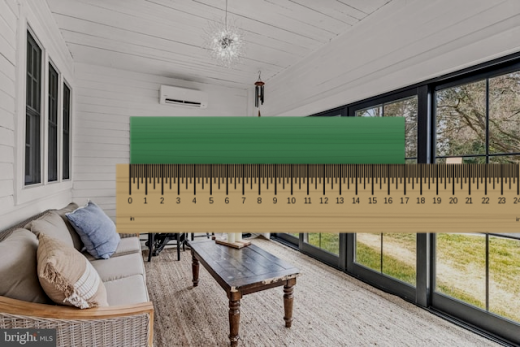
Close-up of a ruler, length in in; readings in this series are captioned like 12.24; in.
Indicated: 17; in
